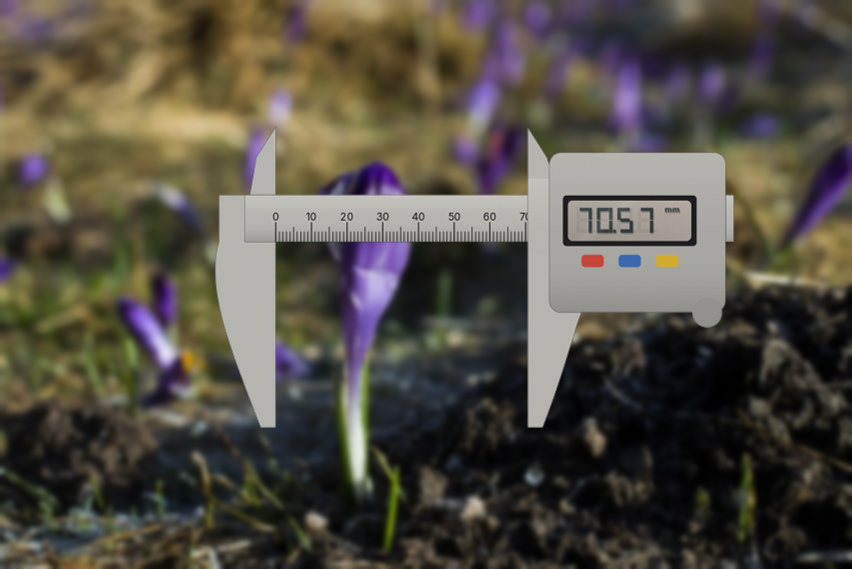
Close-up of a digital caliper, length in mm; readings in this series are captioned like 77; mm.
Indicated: 70.57; mm
